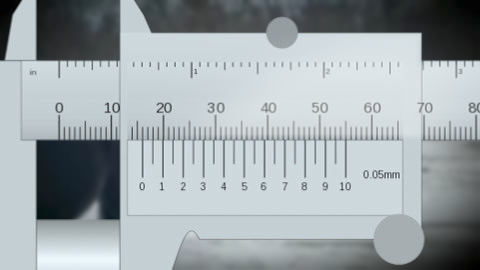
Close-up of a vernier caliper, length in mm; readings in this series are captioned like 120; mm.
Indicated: 16.0; mm
